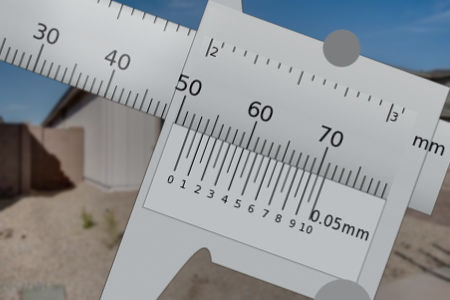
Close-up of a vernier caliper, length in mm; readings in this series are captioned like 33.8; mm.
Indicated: 52.0; mm
